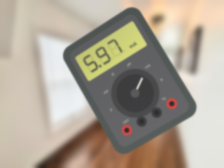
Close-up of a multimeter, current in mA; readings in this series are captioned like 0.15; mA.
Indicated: 5.97; mA
